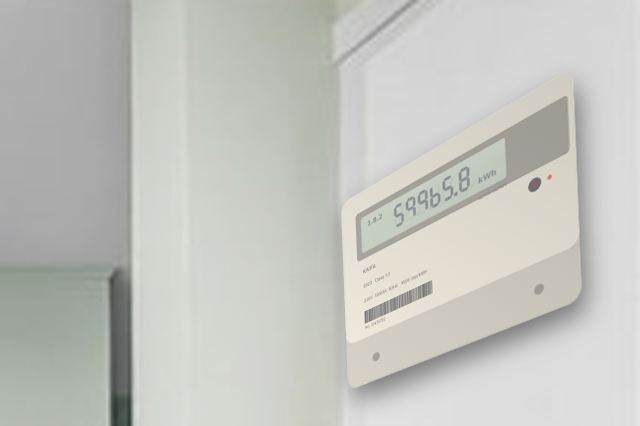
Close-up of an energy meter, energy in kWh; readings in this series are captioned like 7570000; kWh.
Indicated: 59965.8; kWh
